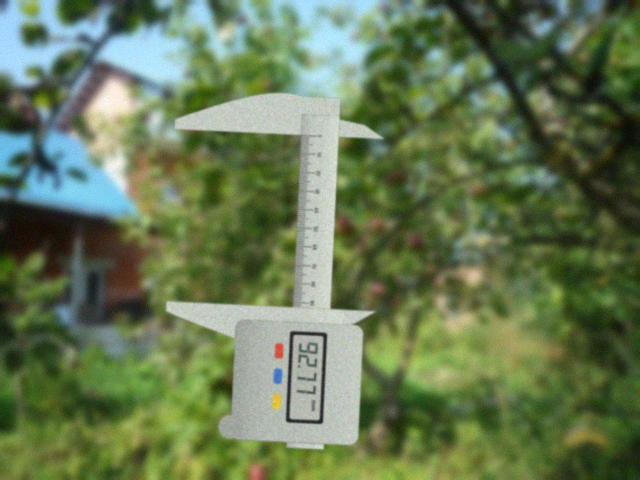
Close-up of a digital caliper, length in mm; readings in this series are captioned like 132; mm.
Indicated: 92.77; mm
